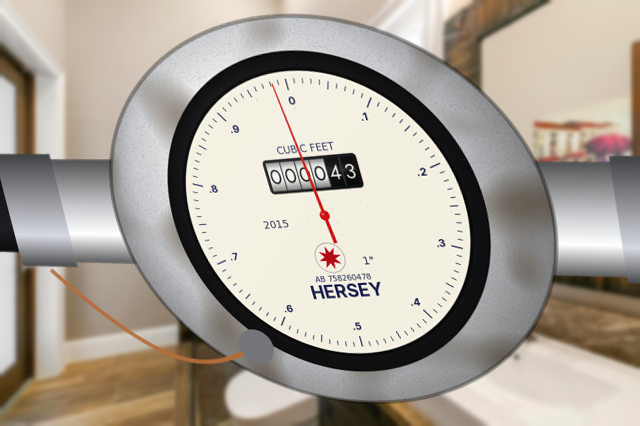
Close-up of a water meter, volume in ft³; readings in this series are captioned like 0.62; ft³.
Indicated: 42.98; ft³
